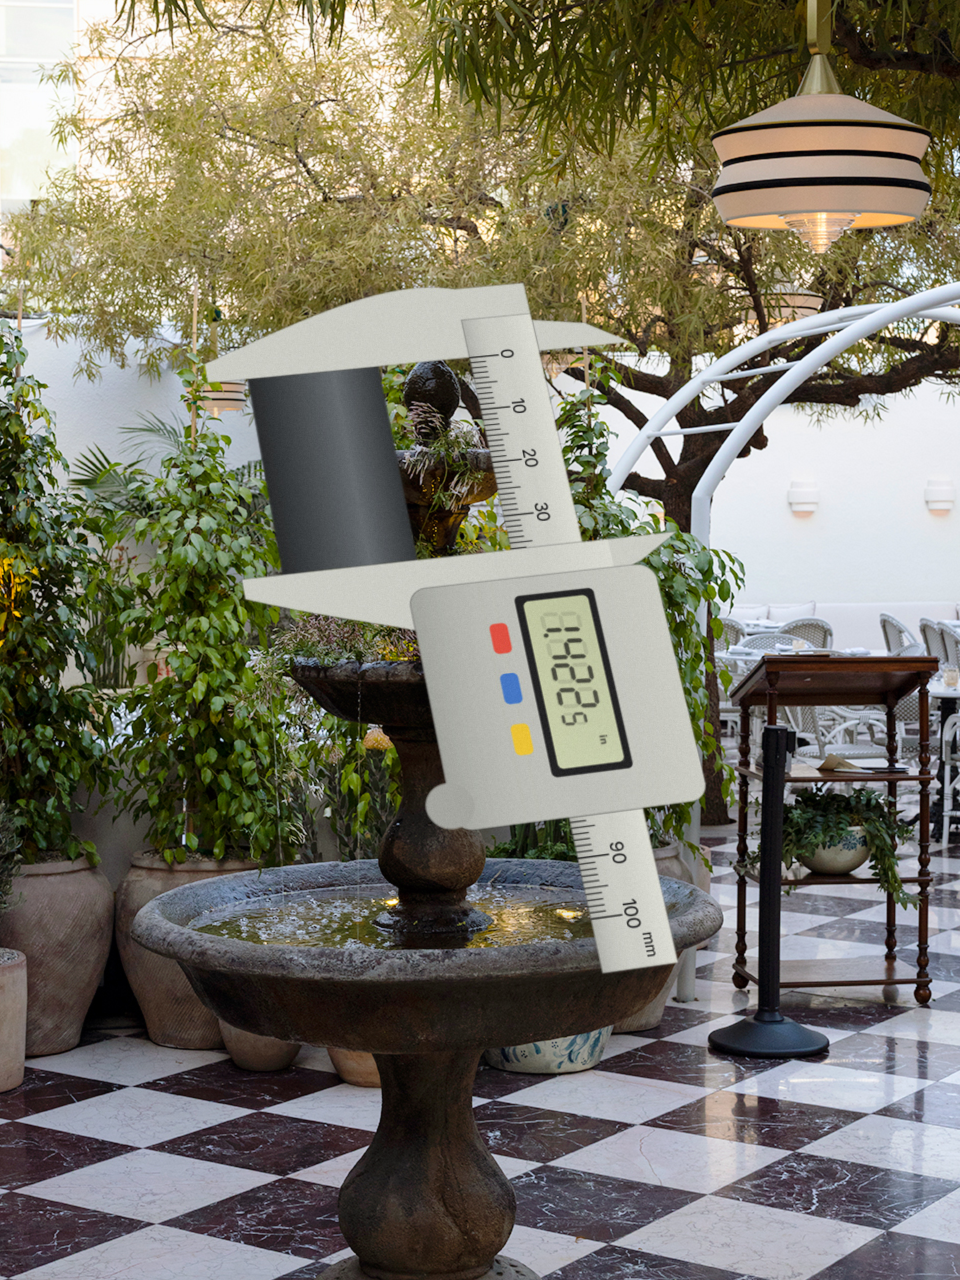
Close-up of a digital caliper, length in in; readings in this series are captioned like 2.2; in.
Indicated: 1.4225; in
